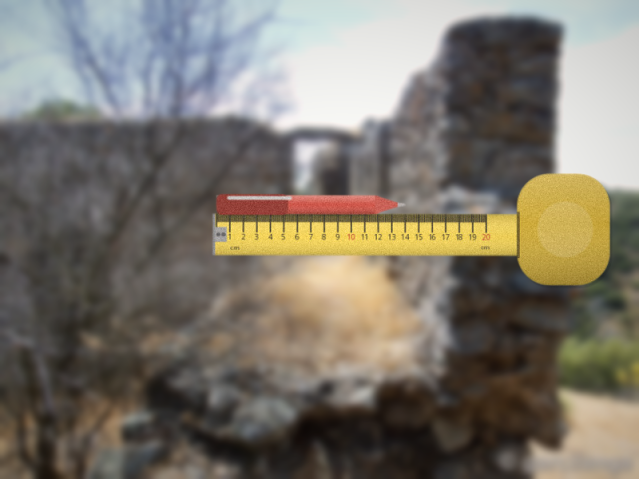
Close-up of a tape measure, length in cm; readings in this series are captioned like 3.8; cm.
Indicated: 14; cm
